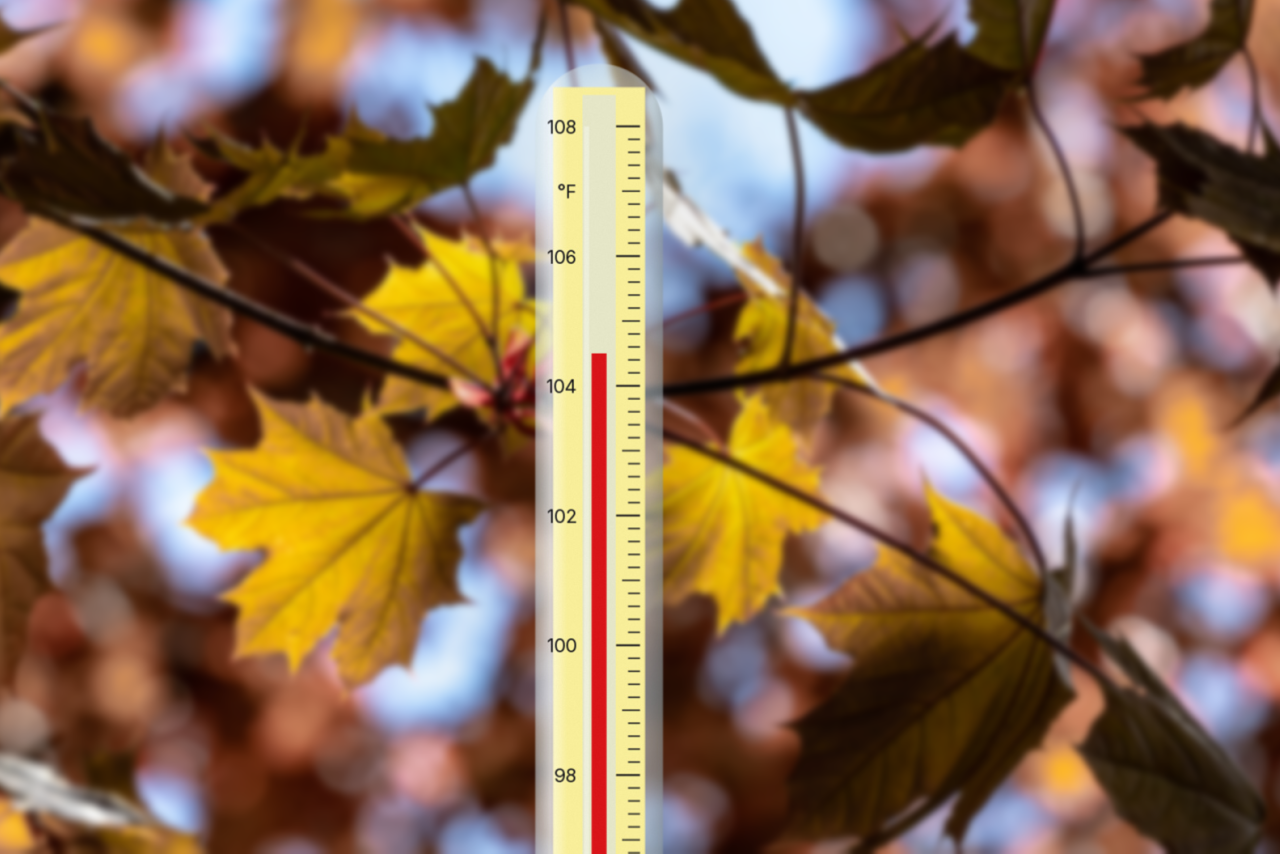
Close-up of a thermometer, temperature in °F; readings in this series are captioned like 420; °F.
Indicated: 104.5; °F
